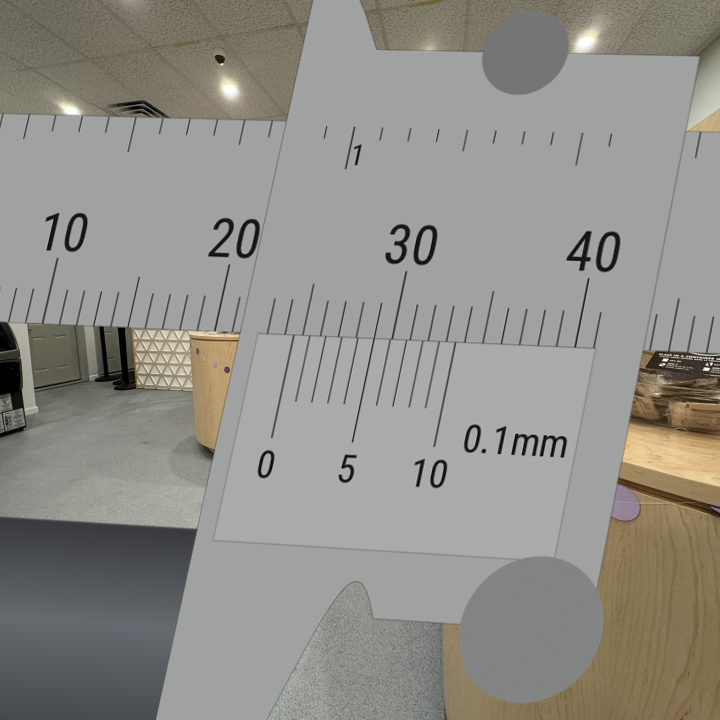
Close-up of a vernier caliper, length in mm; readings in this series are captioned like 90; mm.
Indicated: 24.5; mm
